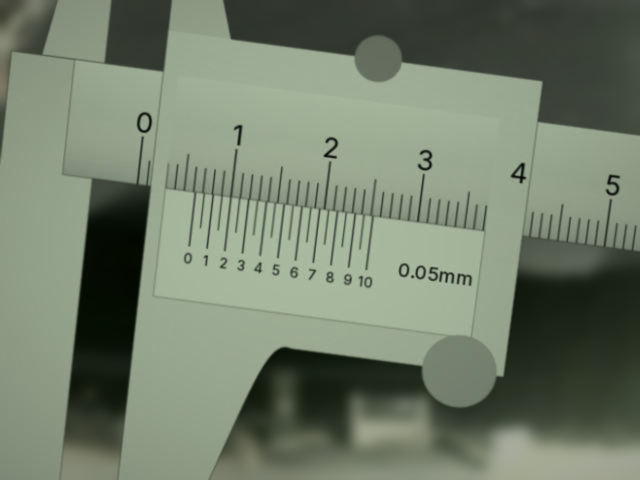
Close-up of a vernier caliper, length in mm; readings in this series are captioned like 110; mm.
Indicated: 6.2; mm
